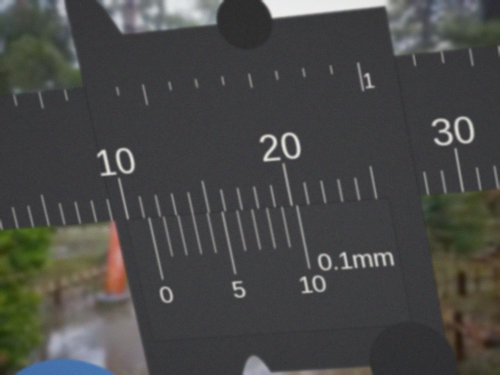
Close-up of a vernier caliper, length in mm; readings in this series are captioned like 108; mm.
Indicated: 11.3; mm
